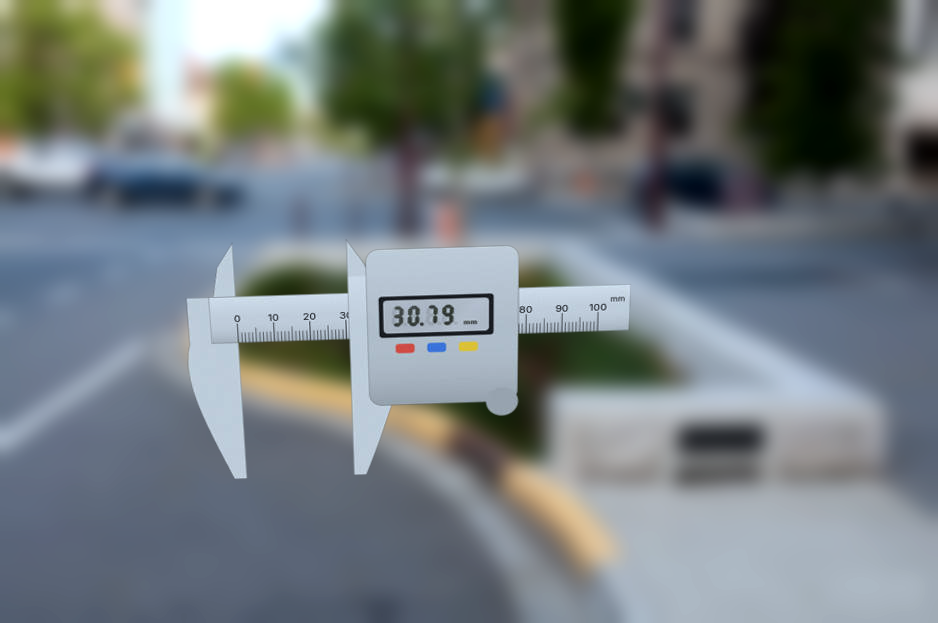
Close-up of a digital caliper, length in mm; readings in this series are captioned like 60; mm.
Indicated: 30.79; mm
